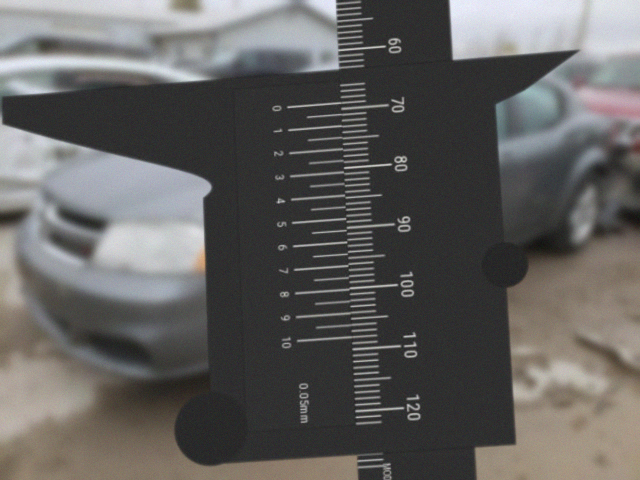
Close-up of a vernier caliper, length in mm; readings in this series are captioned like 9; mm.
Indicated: 69.0; mm
